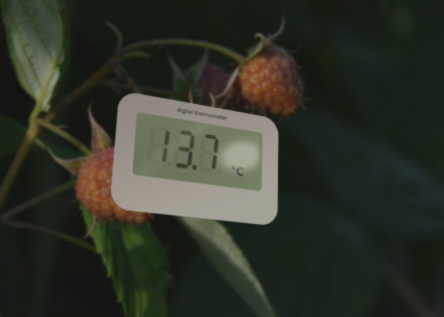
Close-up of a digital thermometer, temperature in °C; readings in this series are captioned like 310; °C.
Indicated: 13.7; °C
